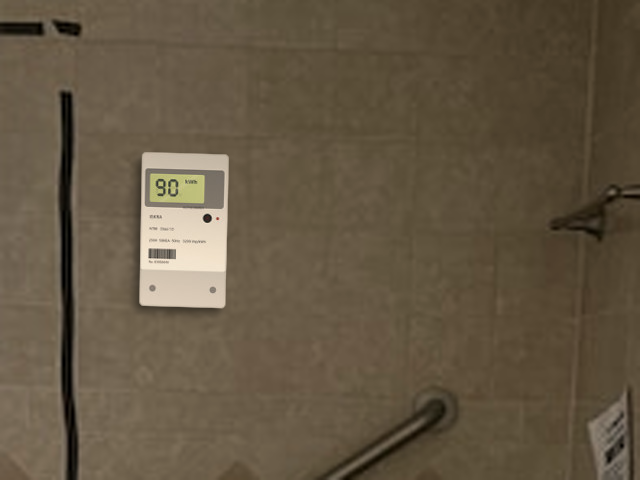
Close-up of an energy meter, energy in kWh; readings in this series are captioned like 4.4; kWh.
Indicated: 90; kWh
